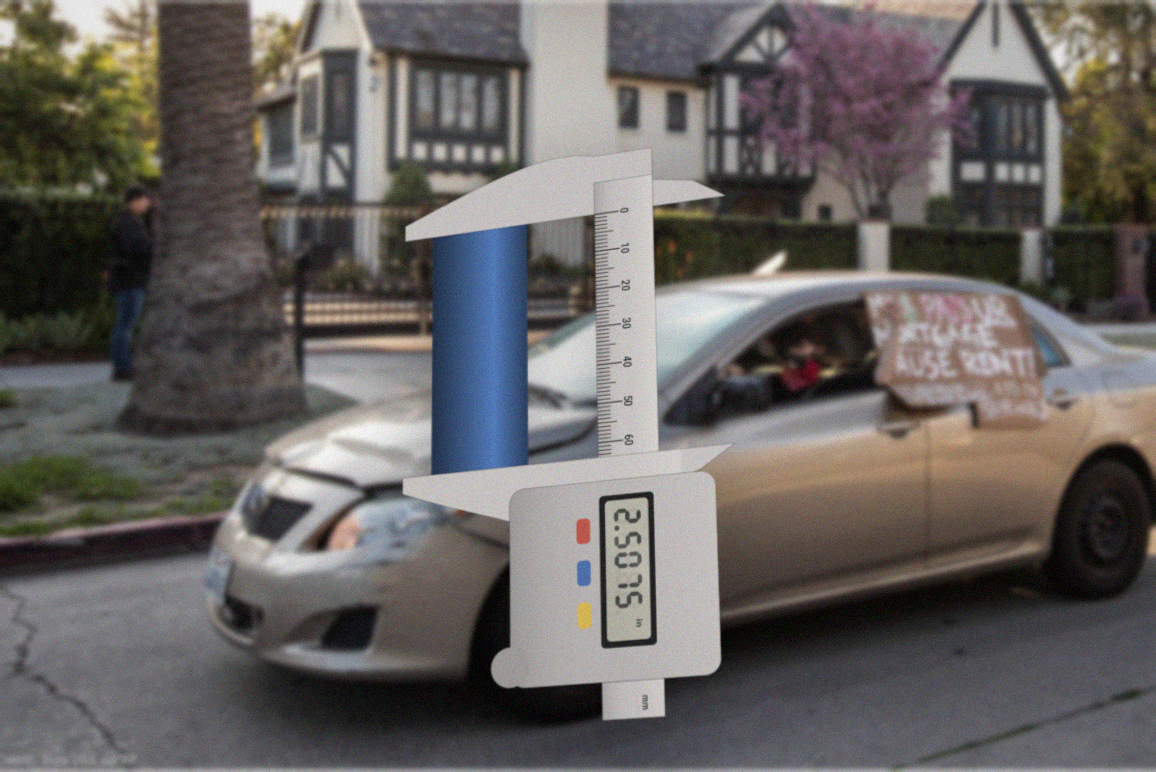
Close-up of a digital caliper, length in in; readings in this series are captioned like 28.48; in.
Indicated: 2.5075; in
